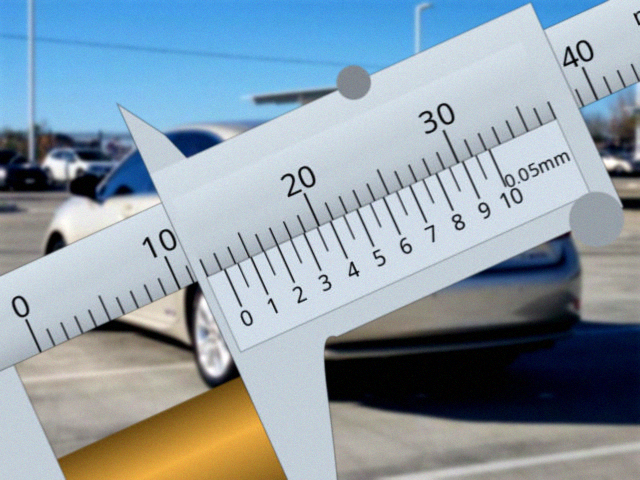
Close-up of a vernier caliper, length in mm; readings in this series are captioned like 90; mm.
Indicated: 13.2; mm
